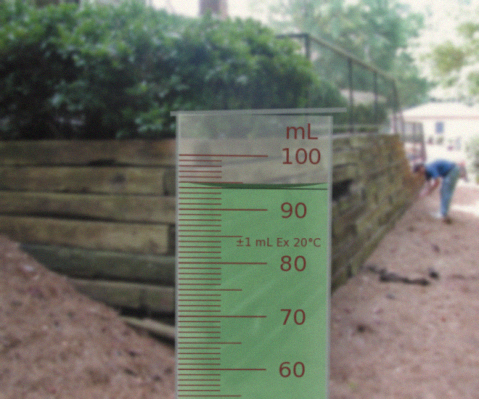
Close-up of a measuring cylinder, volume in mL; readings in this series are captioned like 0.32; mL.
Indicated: 94; mL
